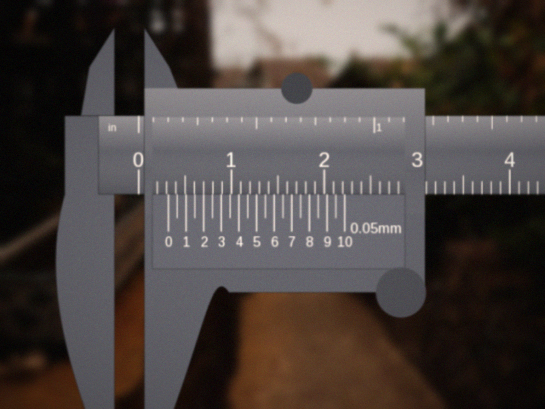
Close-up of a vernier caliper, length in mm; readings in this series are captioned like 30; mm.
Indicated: 3.2; mm
